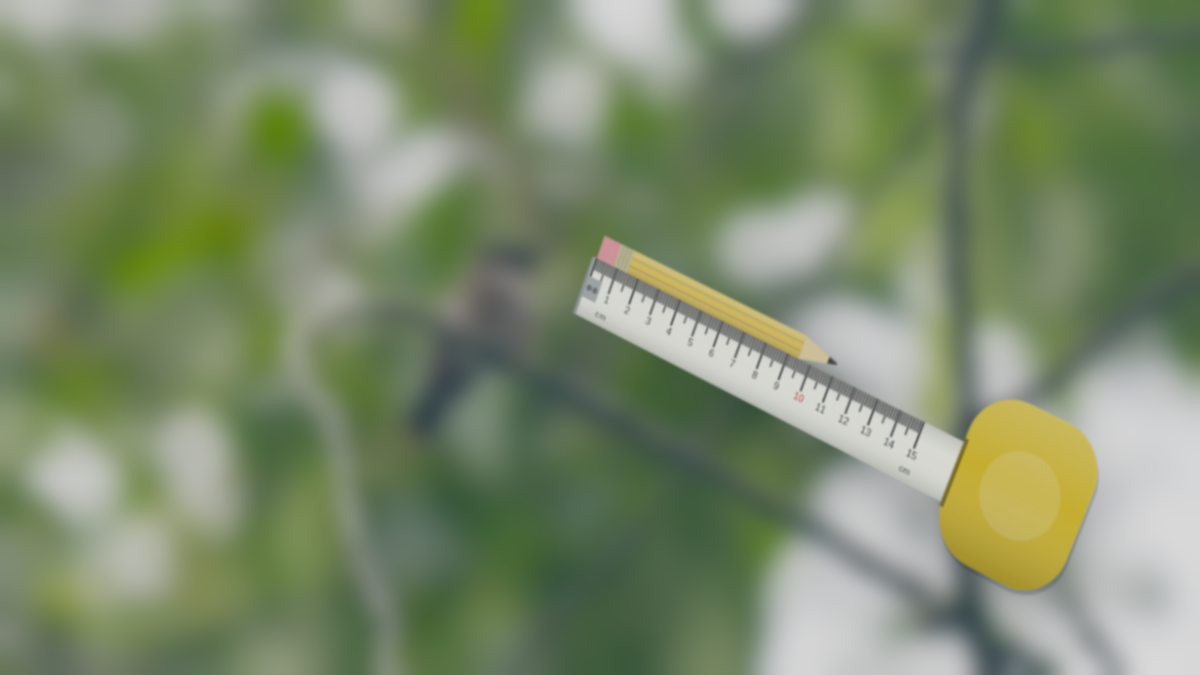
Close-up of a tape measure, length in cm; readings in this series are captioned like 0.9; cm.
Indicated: 11; cm
